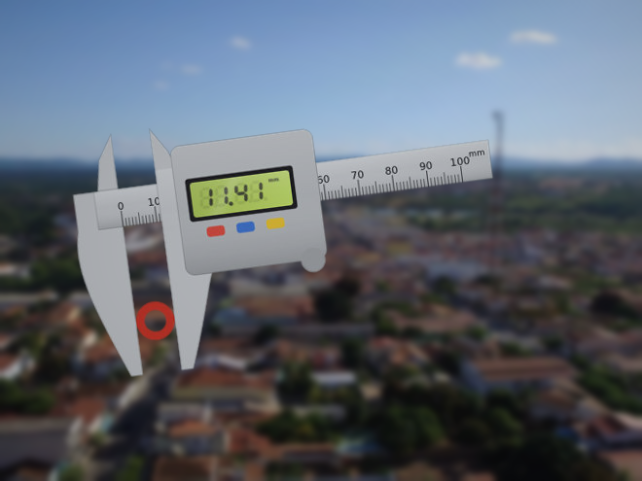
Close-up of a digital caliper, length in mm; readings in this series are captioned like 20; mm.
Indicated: 11.41; mm
